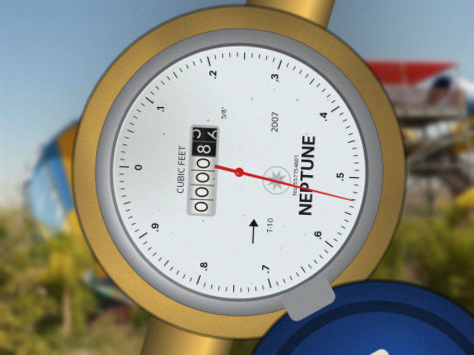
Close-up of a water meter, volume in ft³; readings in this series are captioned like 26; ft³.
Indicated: 85.53; ft³
